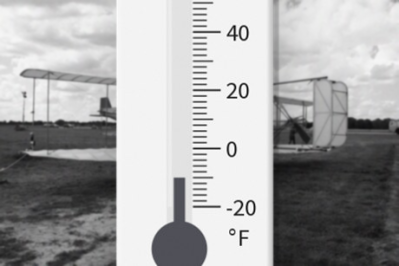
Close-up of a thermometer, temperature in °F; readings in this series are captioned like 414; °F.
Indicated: -10; °F
